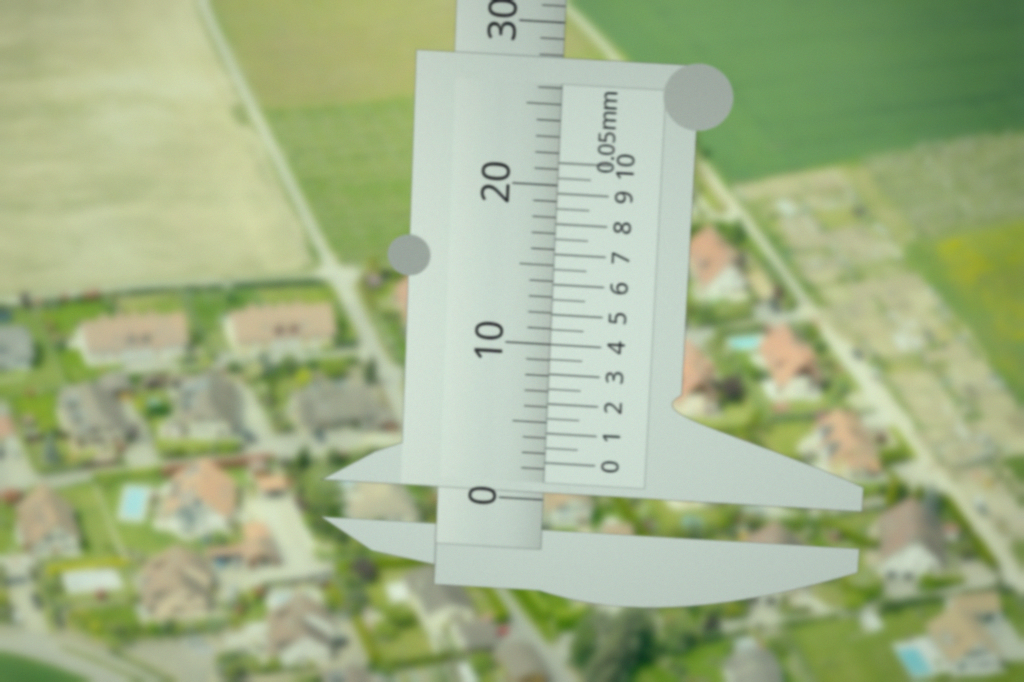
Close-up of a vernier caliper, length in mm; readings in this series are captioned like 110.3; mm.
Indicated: 2.4; mm
